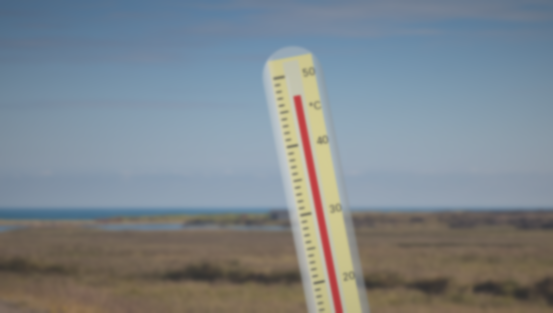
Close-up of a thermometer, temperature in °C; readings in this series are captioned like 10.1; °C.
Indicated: 47; °C
